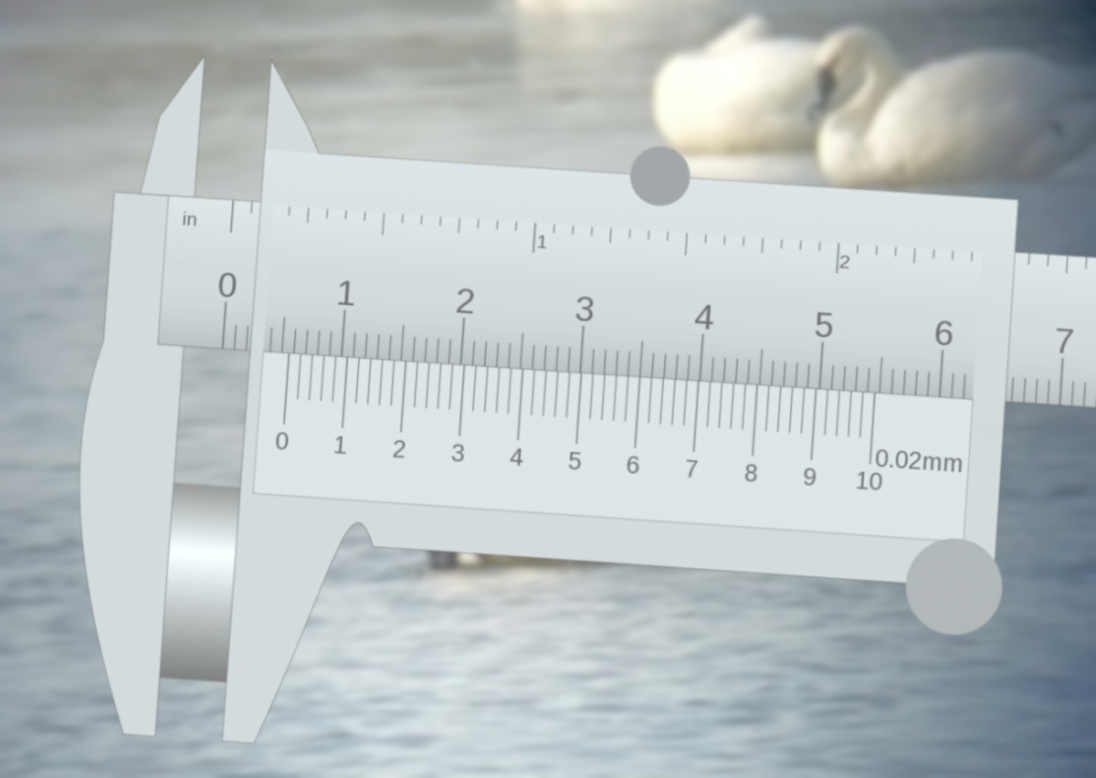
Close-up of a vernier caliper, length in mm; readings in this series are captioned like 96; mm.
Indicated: 5.6; mm
